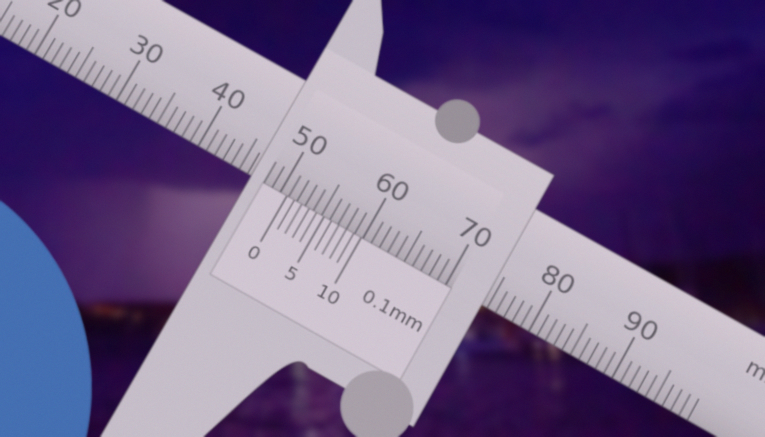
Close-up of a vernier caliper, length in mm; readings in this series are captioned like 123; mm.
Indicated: 50.8; mm
